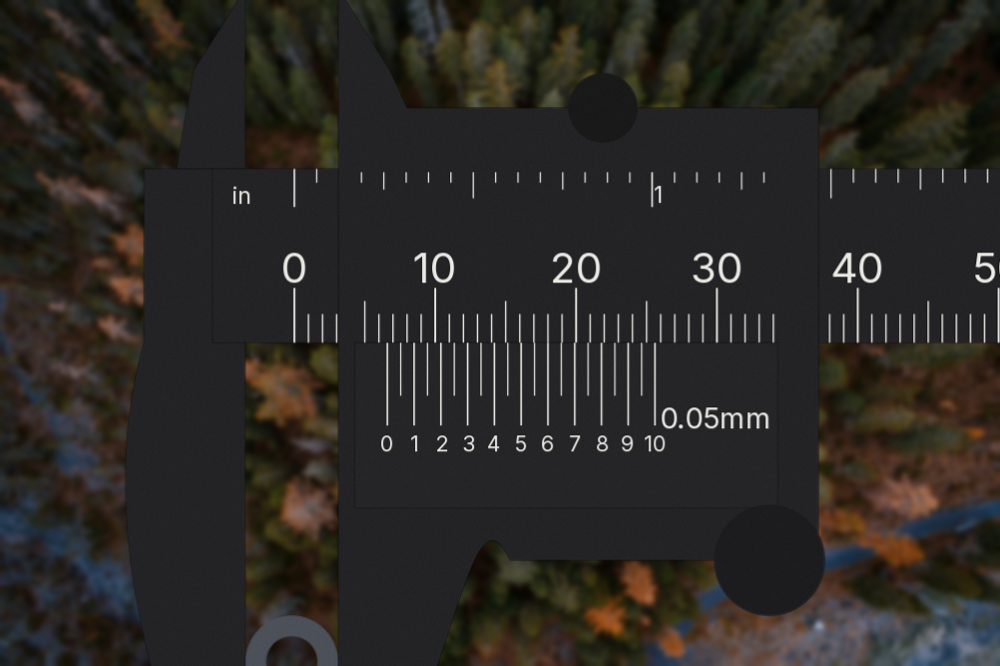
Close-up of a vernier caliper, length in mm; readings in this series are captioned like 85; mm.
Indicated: 6.6; mm
